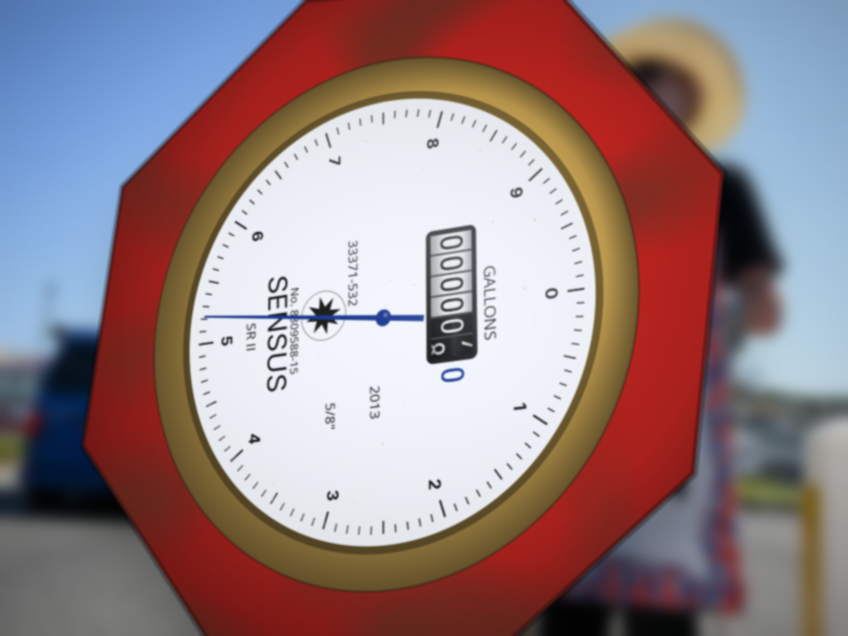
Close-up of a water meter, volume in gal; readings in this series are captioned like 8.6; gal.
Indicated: 75.2; gal
